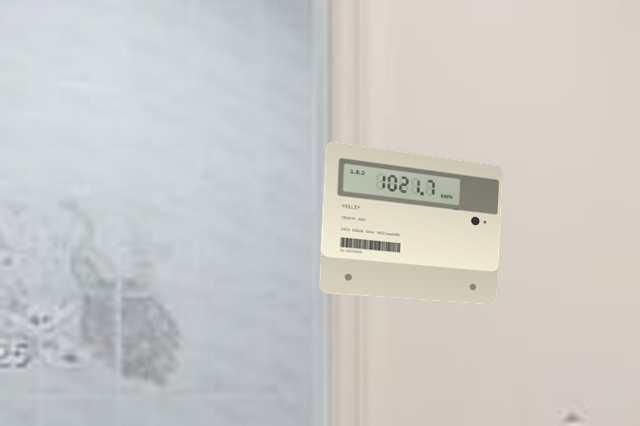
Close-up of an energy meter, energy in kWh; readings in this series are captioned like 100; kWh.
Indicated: 1021.7; kWh
